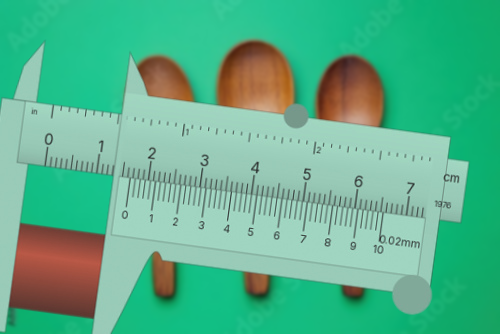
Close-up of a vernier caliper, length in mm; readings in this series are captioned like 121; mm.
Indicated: 16.5; mm
